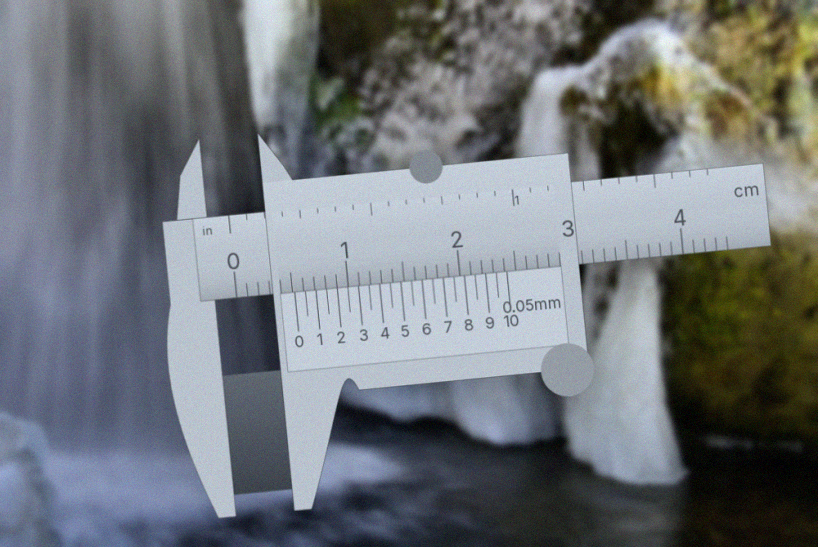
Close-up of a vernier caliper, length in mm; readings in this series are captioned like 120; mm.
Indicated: 5.2; mm
